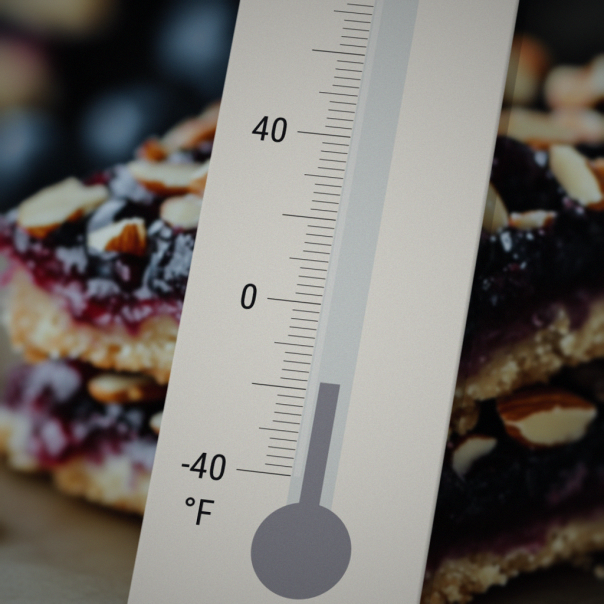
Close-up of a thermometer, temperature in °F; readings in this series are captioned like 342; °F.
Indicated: -18; °F
